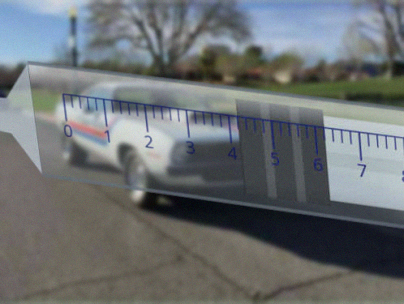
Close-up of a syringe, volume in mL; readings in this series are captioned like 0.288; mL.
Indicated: 4.2; mL
